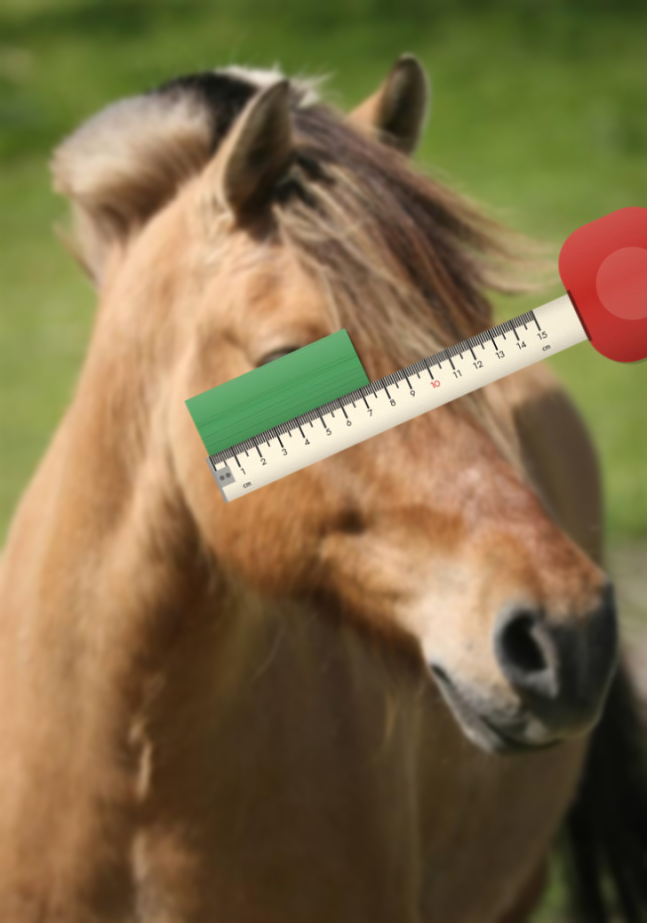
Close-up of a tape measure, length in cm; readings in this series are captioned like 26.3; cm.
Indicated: 7.5; cm
